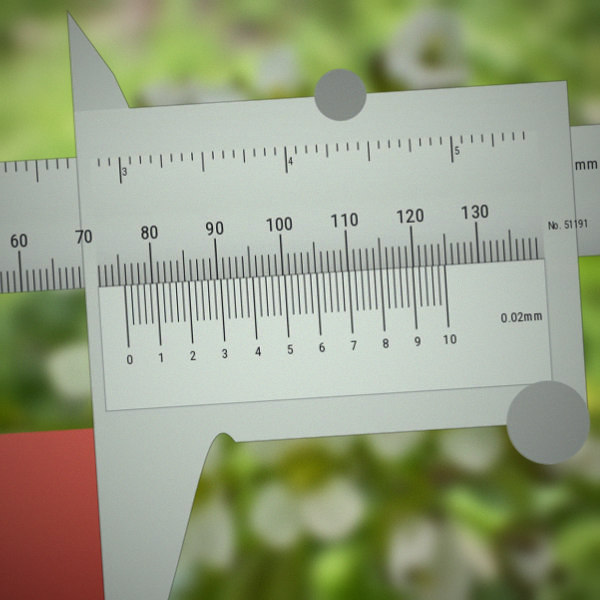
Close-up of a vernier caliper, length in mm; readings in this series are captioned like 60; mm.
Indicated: 75.8; mm
